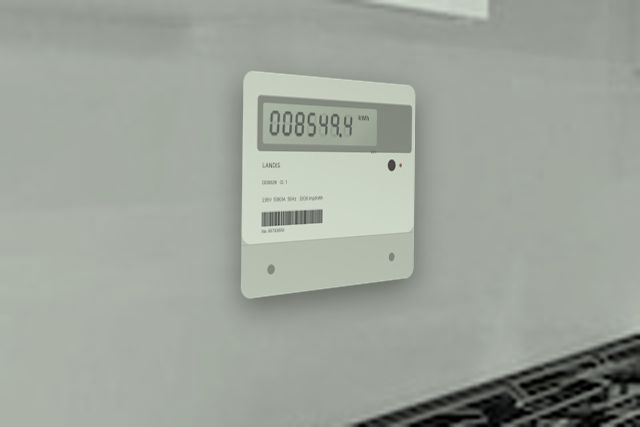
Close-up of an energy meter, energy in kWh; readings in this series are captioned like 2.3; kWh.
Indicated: 8549.4; kWh
